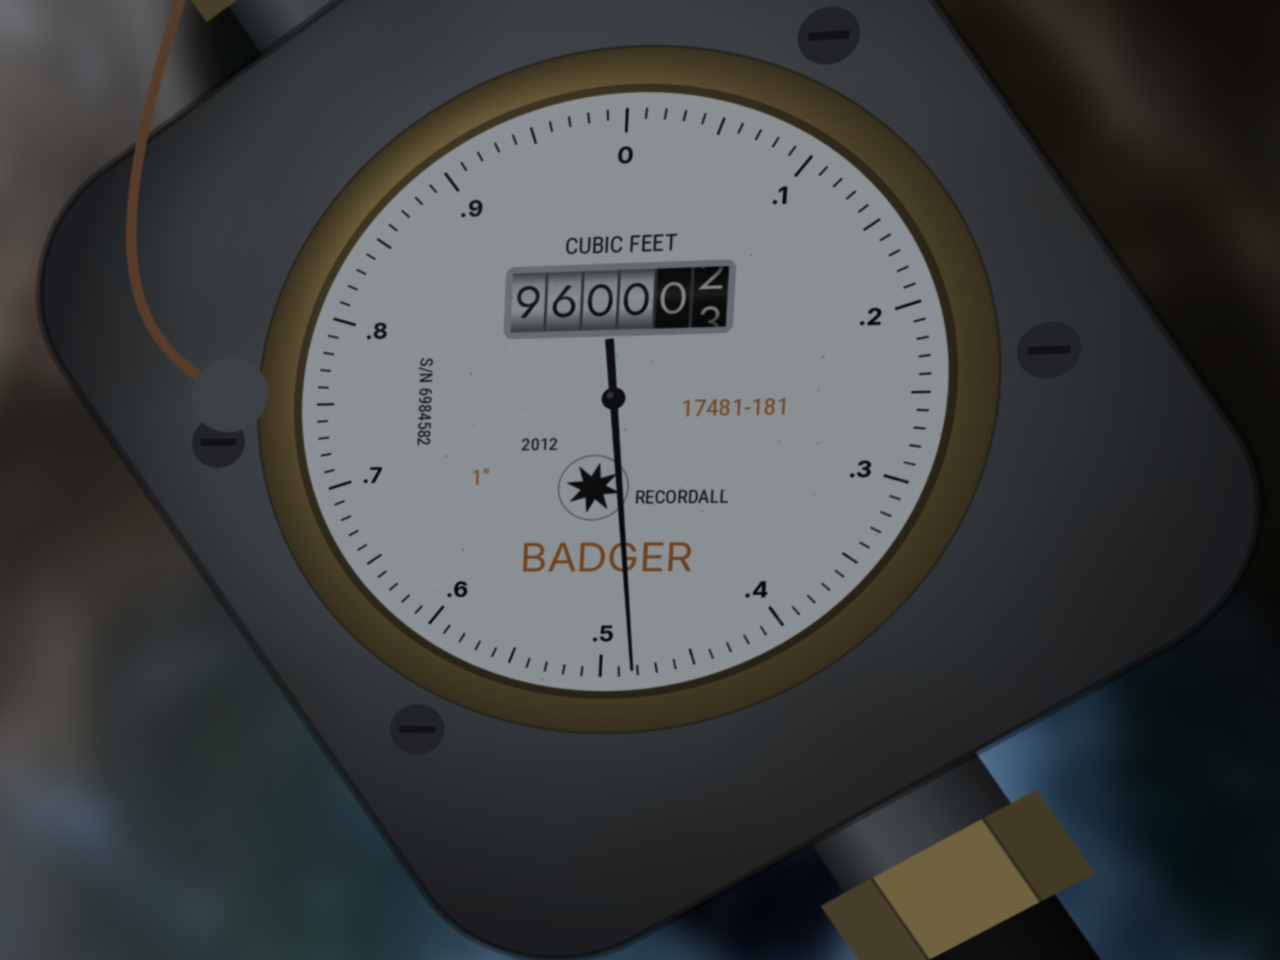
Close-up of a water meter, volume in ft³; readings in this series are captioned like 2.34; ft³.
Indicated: 960002.48; ft³
